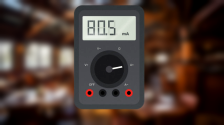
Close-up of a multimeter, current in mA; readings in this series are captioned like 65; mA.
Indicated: 80.5; mA
